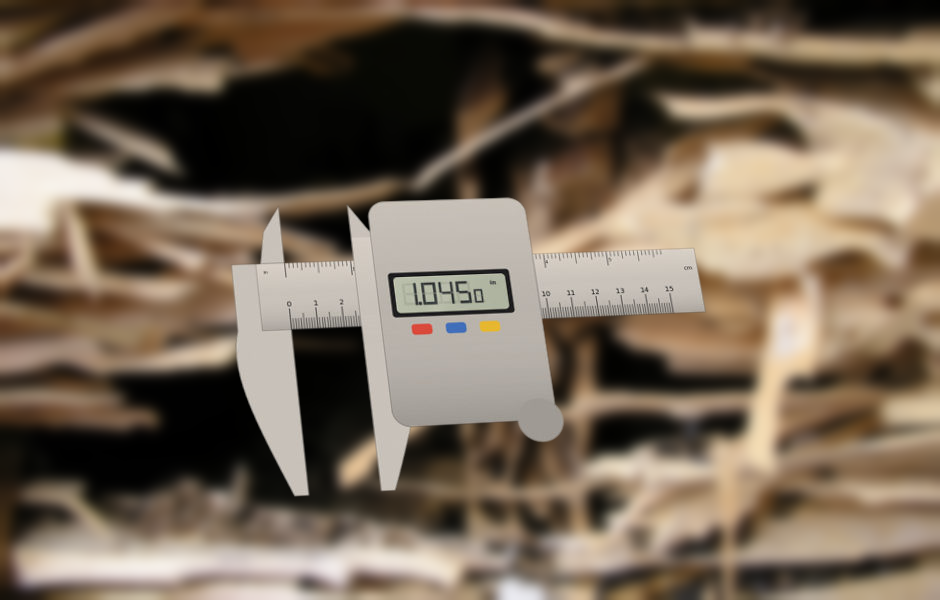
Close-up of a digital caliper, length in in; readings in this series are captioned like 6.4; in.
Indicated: 1.0450; in
